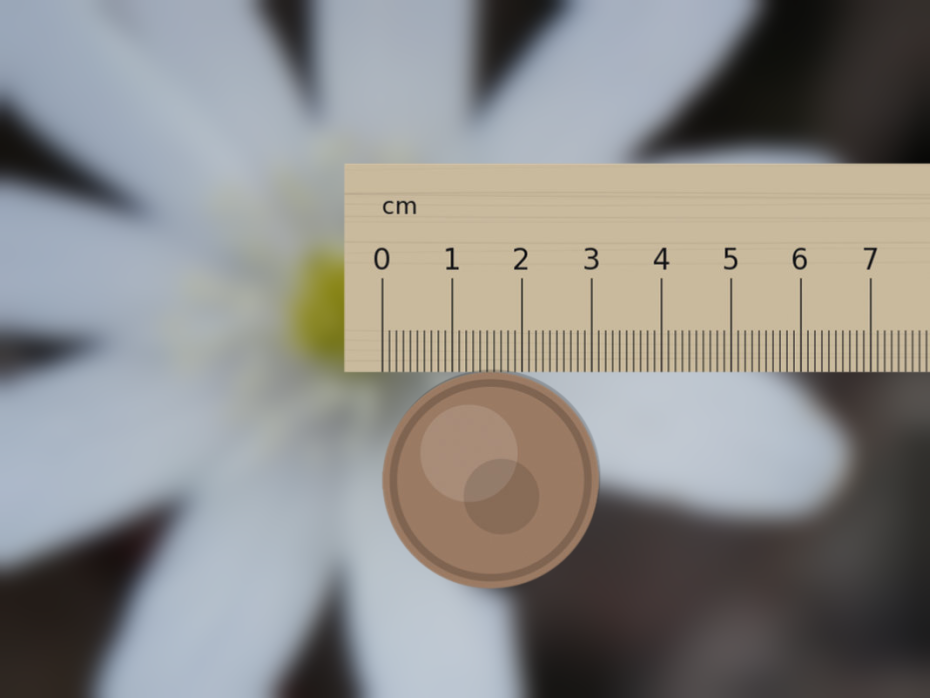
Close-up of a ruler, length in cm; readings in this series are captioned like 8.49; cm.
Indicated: 3.1; cm
